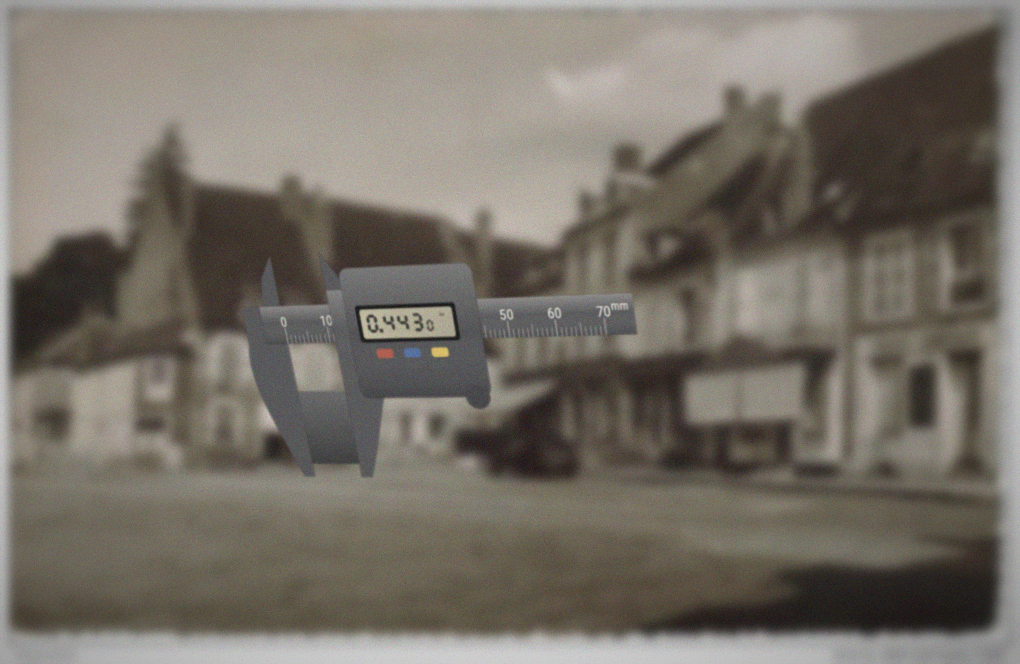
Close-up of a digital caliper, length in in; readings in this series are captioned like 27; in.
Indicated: 0.4430; in
